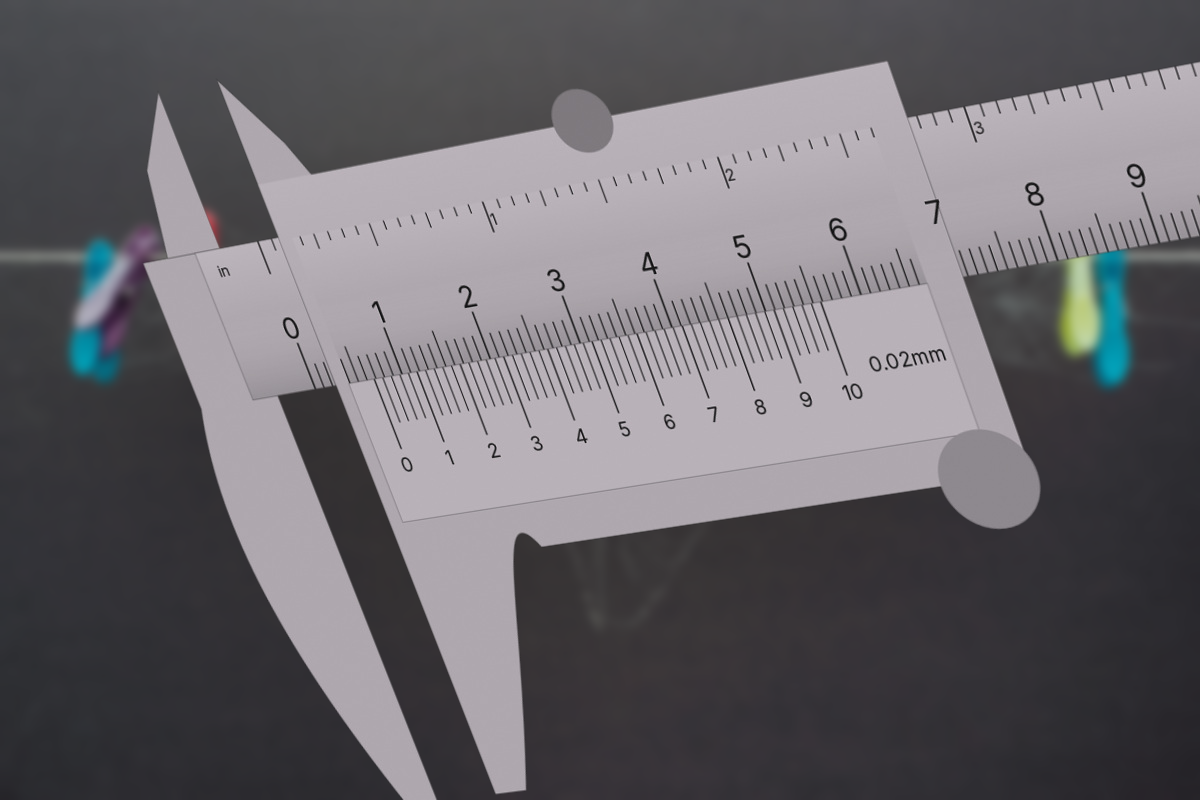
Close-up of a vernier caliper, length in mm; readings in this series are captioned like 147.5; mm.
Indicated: 6.8; mm
